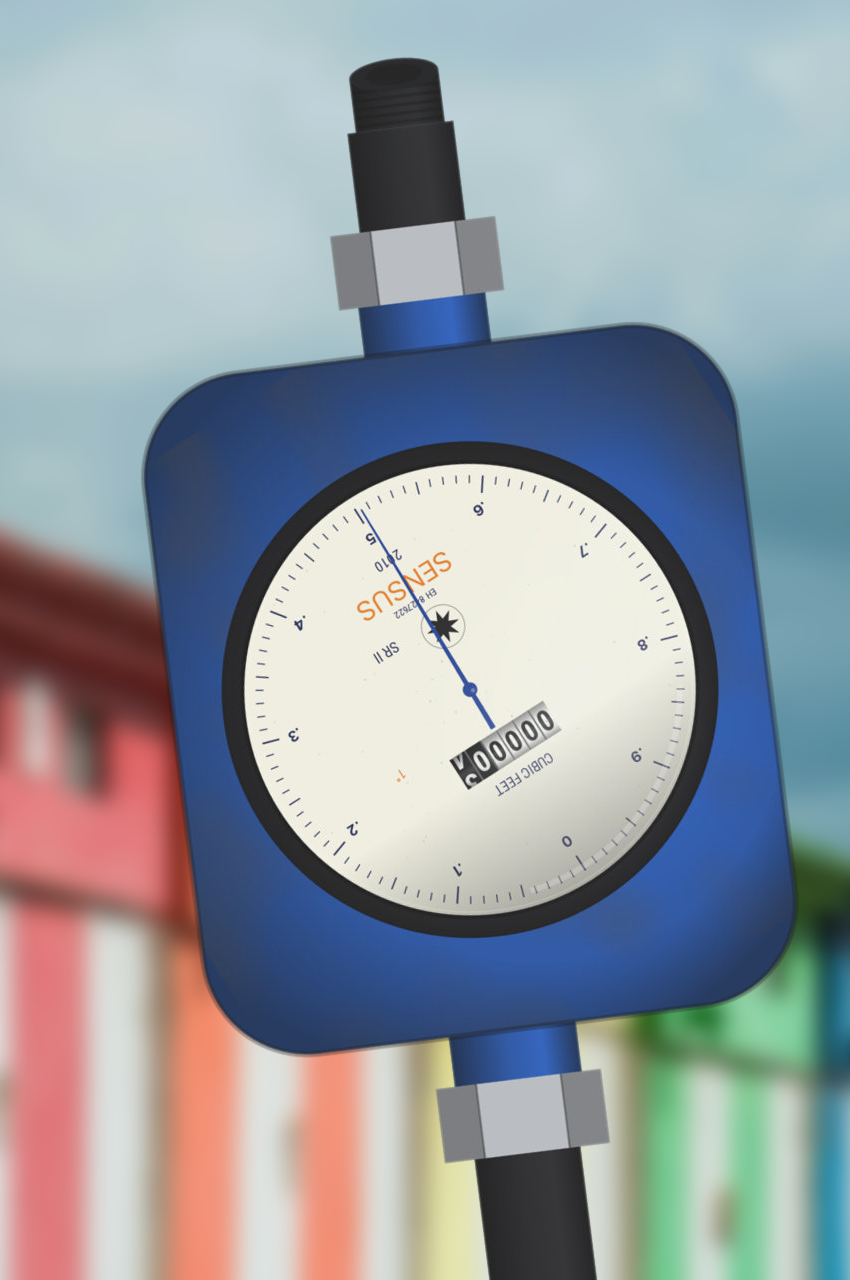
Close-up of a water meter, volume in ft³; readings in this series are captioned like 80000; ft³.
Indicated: 3.50; ft³
